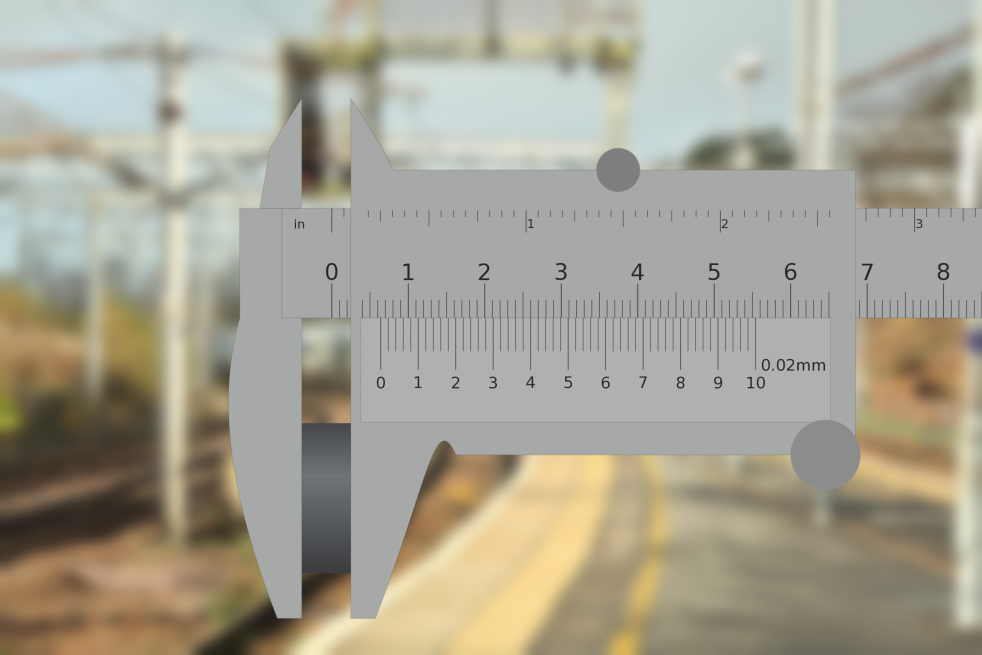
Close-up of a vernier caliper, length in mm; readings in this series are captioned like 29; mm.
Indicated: 6.4; mm
